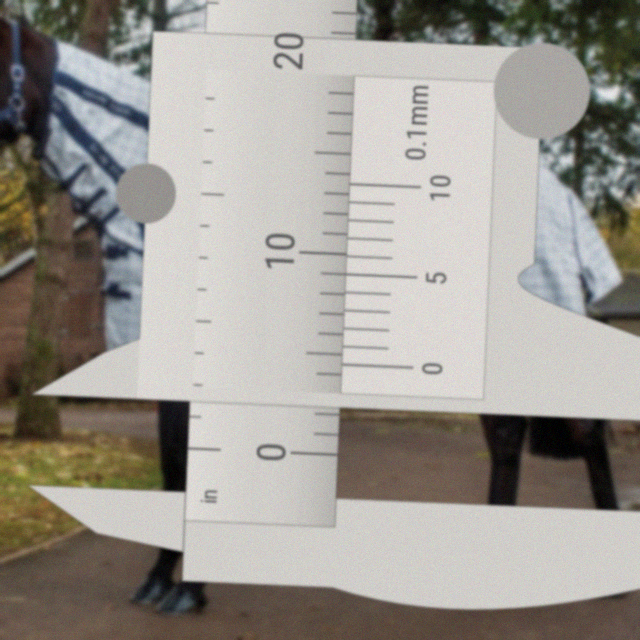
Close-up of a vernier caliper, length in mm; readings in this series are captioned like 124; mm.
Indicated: 4.5; mm
